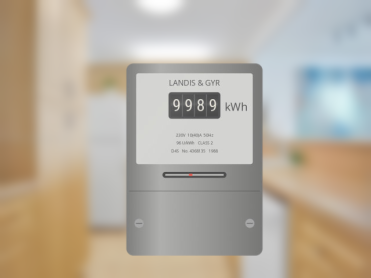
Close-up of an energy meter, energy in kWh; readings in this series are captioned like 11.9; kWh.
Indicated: 9989; kWh
